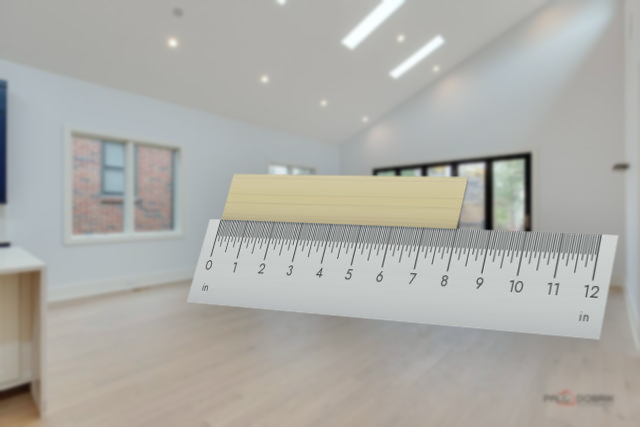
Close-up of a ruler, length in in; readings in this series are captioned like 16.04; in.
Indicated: 8; in
